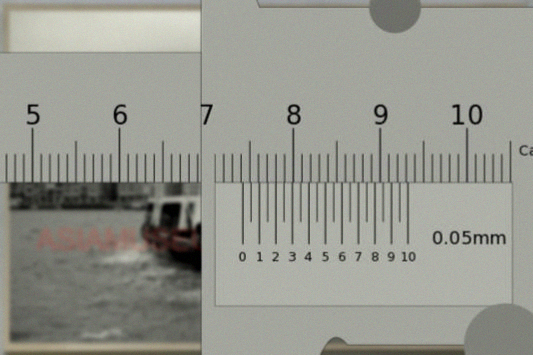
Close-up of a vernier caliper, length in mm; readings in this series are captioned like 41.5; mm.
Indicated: 74.2; mm
